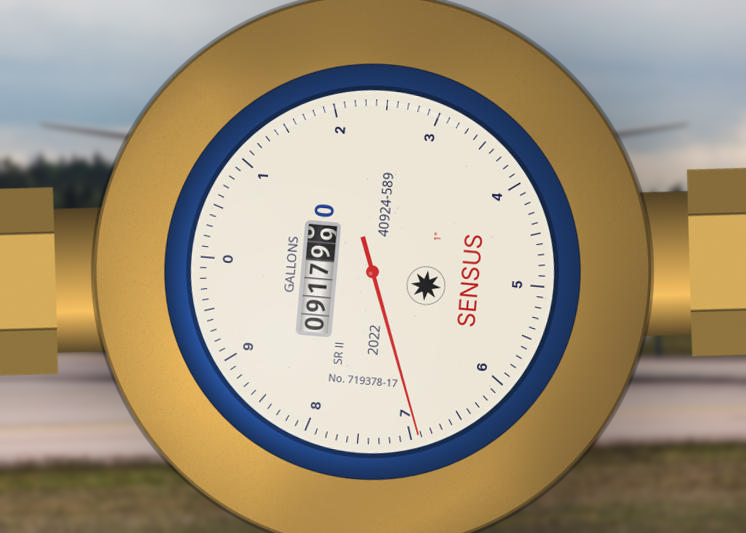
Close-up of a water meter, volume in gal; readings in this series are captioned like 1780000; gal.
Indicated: 917986.9; gal
